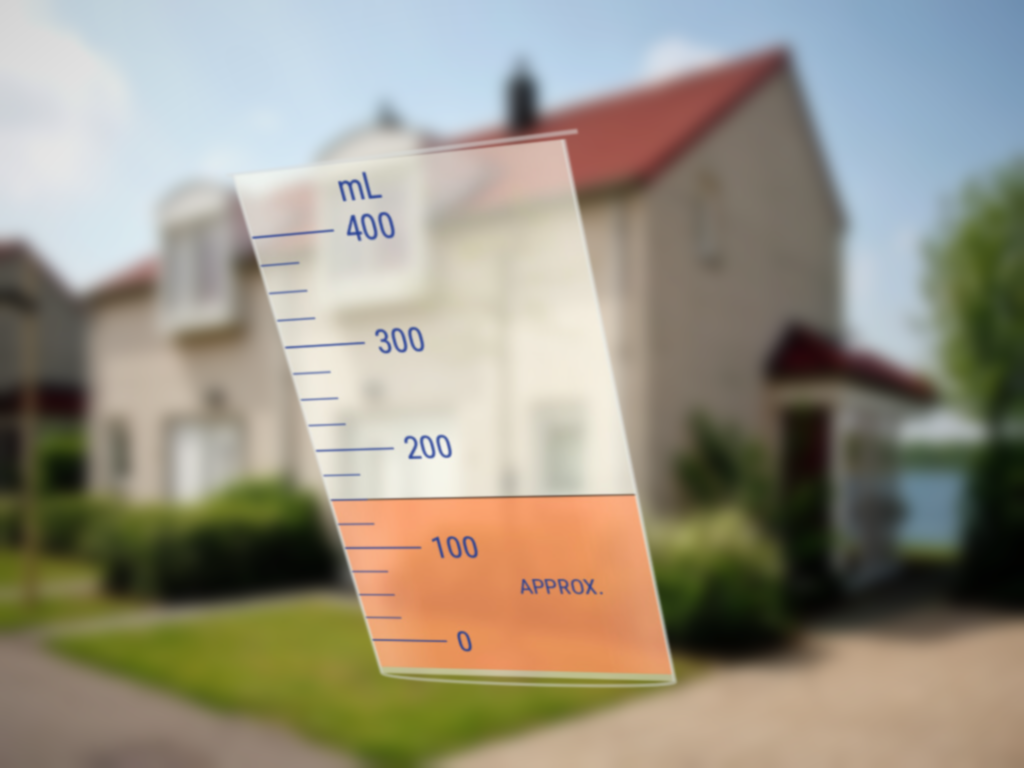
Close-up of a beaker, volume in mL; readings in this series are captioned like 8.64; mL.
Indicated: 150; mL
